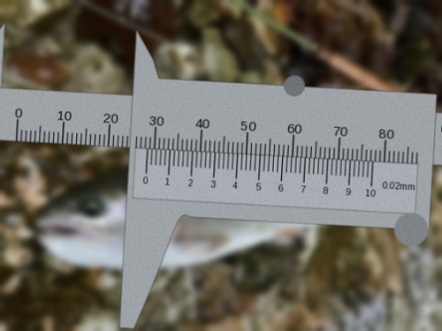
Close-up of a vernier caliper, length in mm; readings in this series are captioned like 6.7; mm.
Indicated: 28.5; mm
